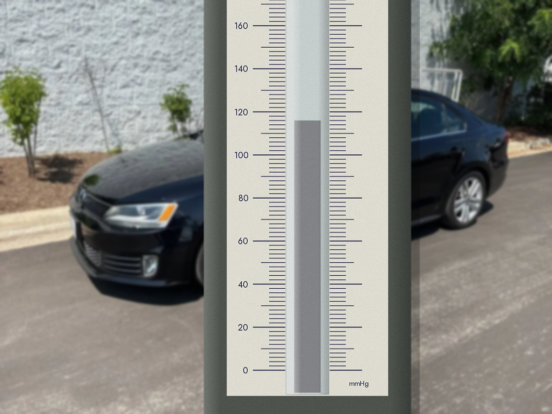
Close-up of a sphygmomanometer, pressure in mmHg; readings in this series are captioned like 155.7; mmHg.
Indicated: 116; mmHg
